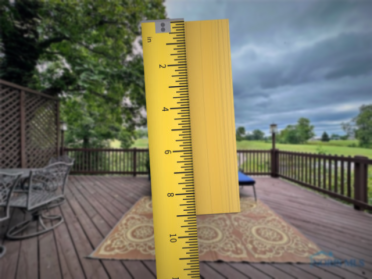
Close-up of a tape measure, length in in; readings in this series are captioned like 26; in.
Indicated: 9; in
